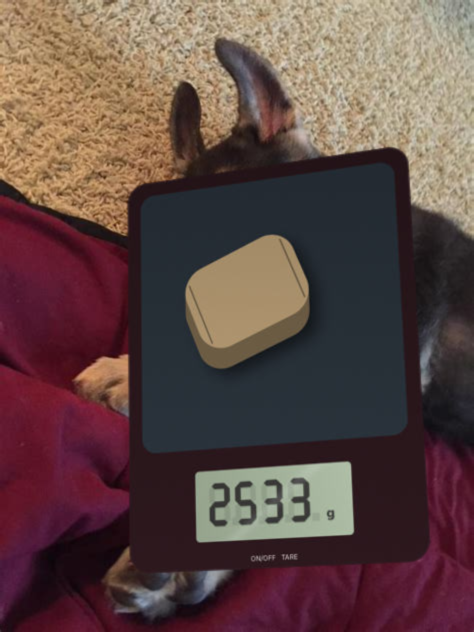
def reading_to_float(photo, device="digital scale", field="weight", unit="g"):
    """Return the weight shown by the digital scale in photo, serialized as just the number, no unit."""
2533
